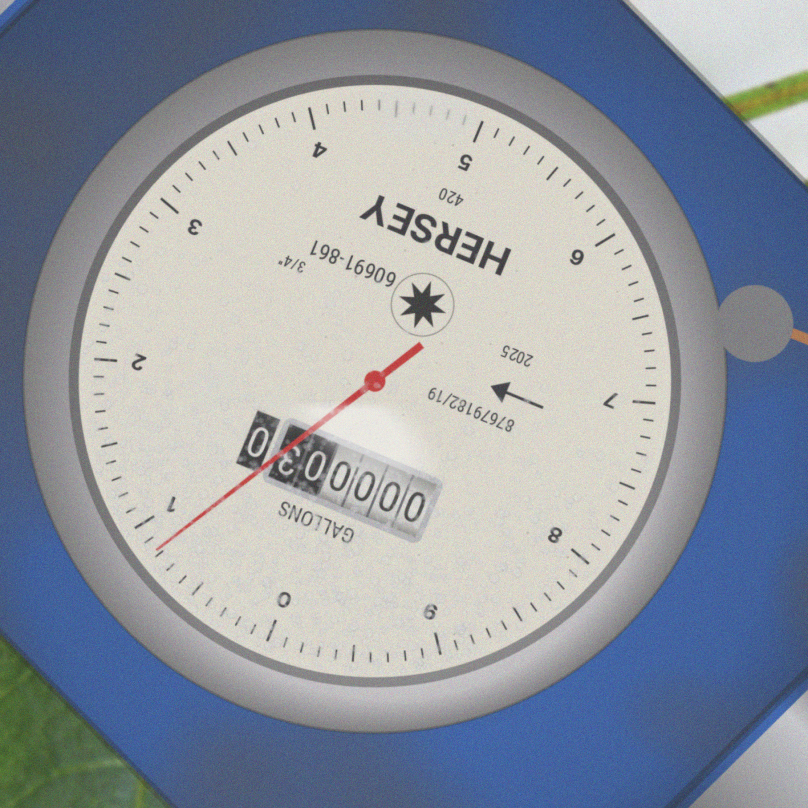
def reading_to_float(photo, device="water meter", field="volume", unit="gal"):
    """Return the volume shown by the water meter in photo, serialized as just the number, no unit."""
30.8
